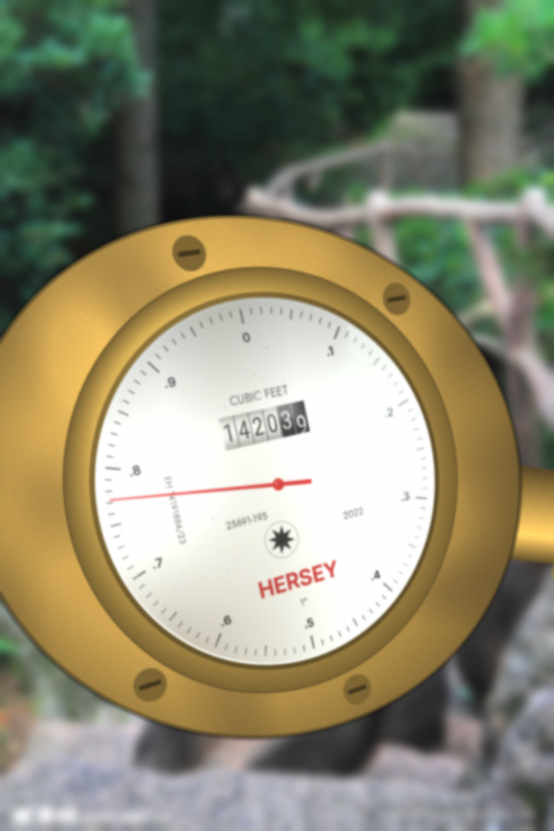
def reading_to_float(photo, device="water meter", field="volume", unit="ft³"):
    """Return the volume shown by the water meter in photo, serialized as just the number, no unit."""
142038.77
